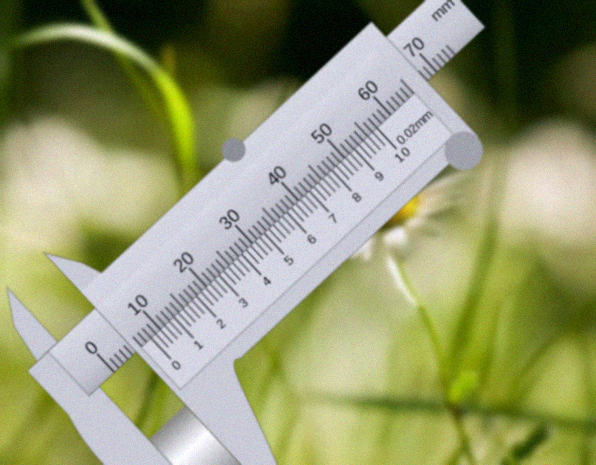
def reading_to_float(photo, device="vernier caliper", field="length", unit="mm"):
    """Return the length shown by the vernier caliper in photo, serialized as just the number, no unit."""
8.0
